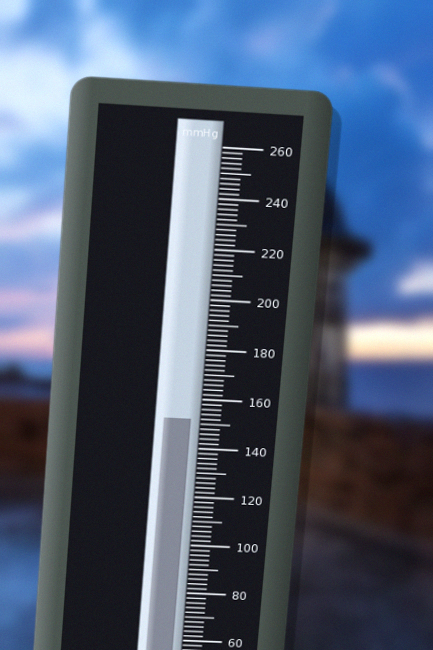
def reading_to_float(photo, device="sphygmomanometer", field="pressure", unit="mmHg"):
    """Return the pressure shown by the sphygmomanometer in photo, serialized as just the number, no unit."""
152
